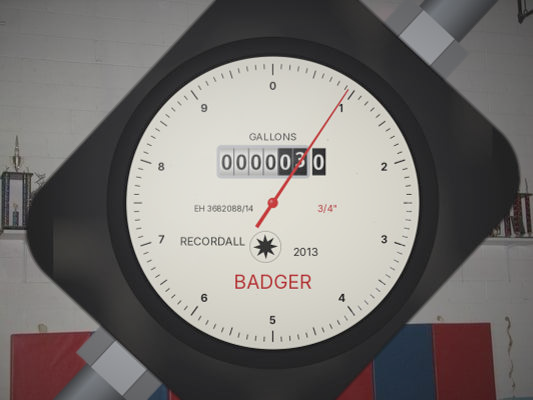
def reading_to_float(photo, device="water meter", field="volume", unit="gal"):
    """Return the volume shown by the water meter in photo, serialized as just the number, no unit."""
30.9
